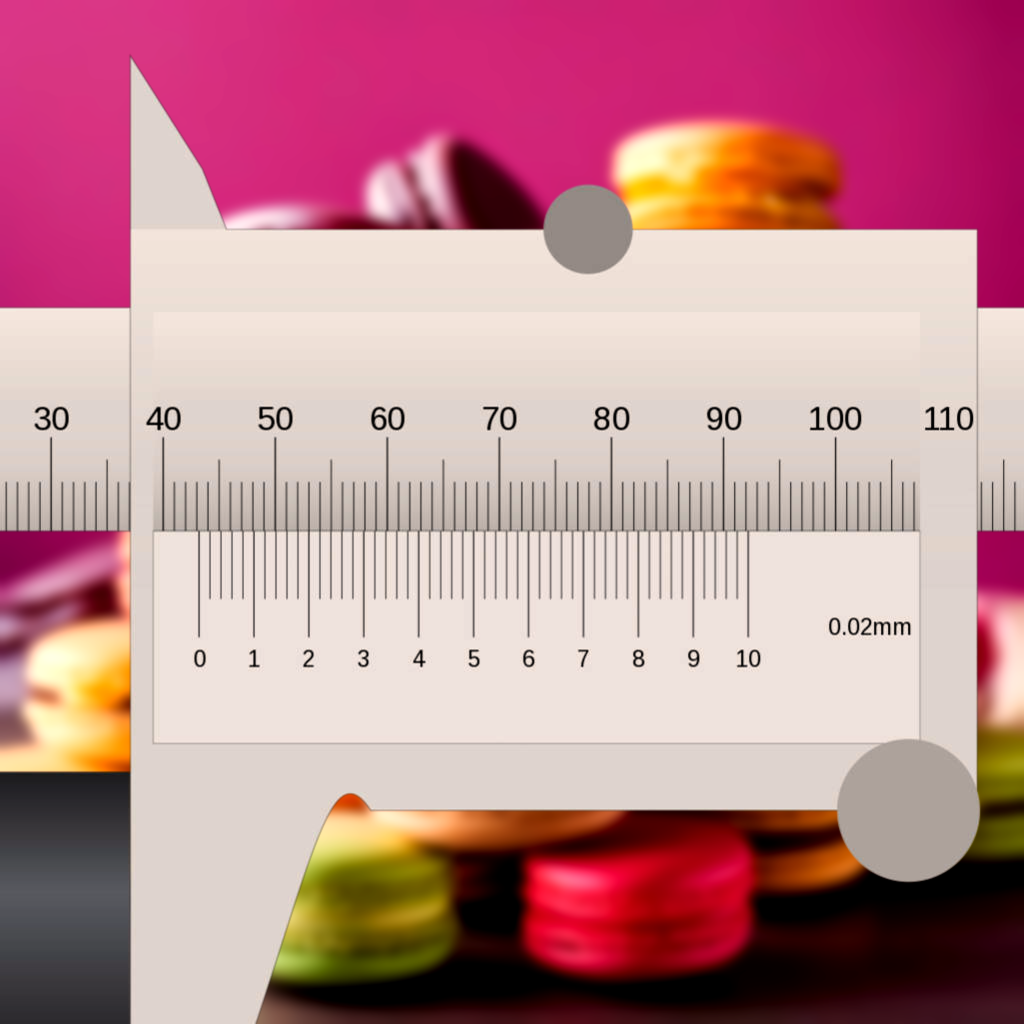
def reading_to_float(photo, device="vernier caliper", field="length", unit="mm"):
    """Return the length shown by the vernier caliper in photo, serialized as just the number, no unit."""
43.2
